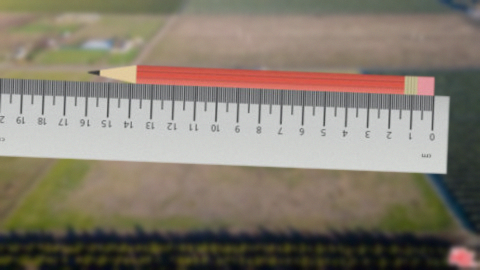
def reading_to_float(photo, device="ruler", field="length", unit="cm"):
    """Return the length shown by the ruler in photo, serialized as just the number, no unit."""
16
